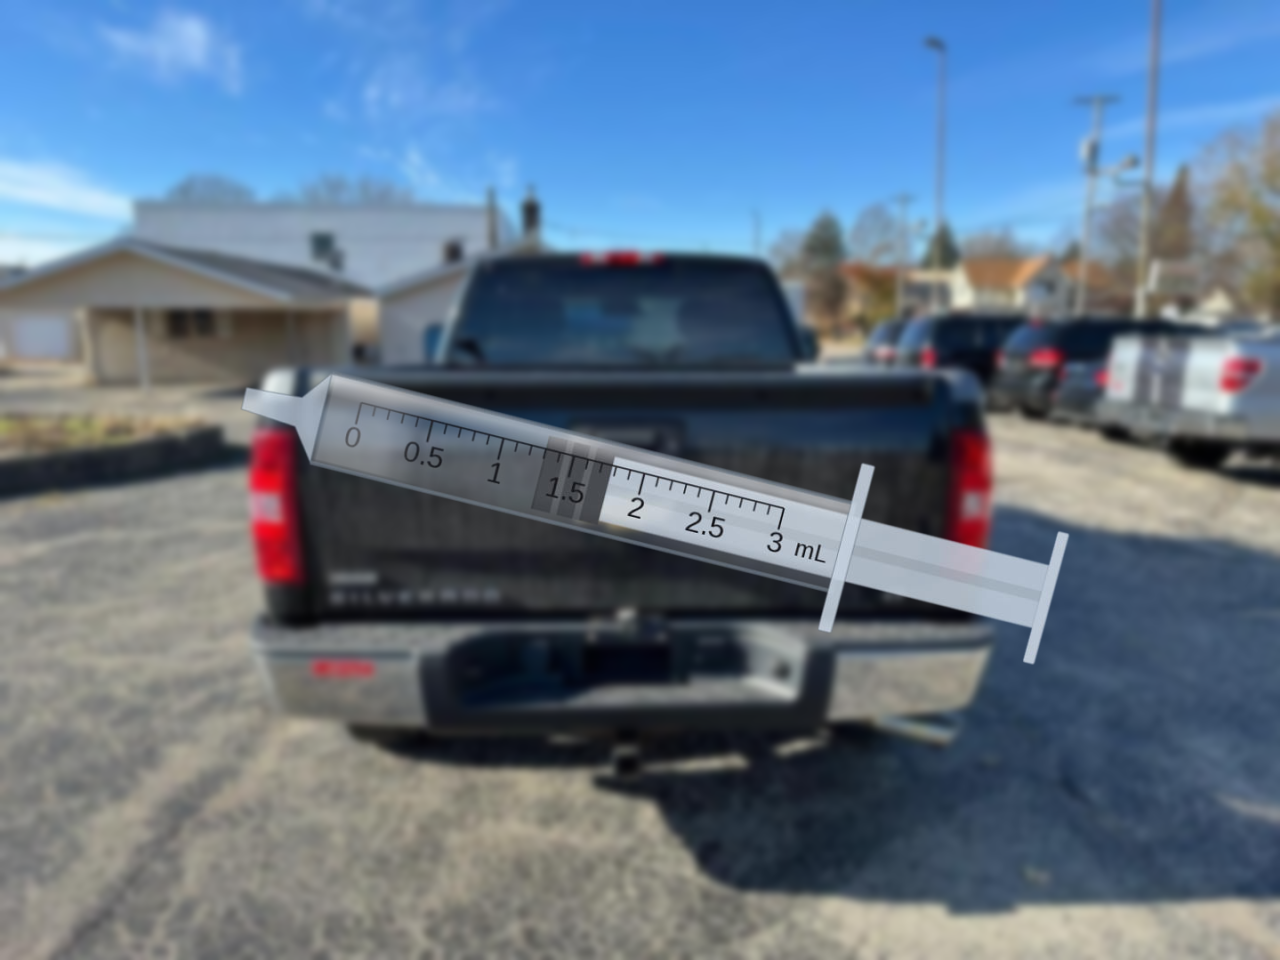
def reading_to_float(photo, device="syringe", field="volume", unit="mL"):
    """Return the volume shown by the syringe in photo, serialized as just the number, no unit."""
1.3
